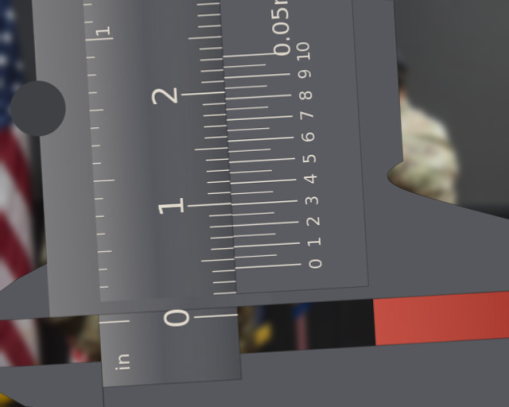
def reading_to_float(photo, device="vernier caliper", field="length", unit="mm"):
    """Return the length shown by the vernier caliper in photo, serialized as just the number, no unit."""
4.2
